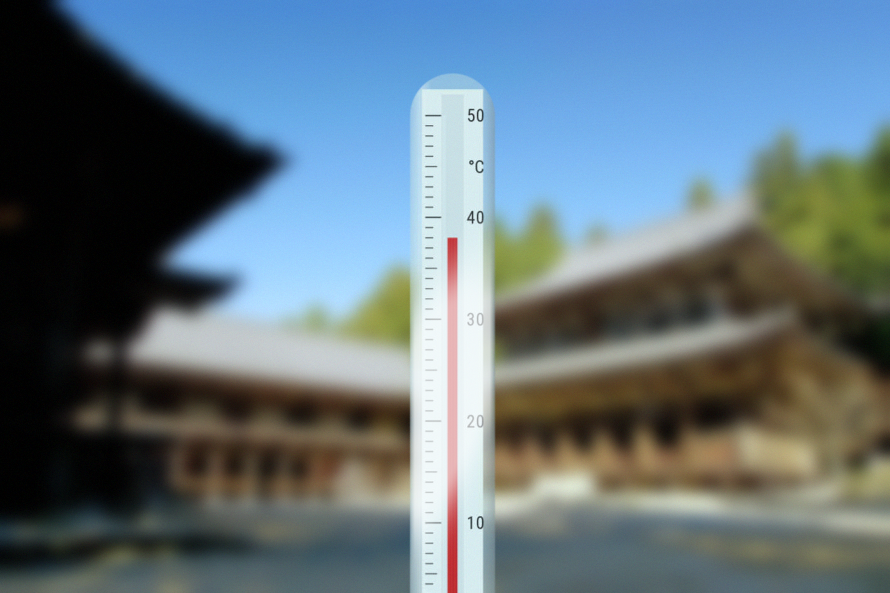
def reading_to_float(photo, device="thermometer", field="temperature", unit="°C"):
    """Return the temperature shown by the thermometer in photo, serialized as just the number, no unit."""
38
